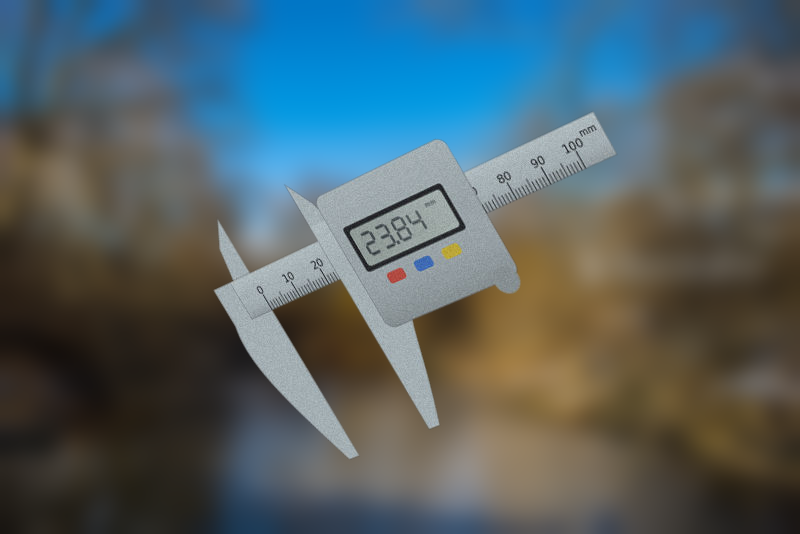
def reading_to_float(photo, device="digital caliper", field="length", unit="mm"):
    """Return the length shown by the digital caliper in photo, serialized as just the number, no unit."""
23.84
